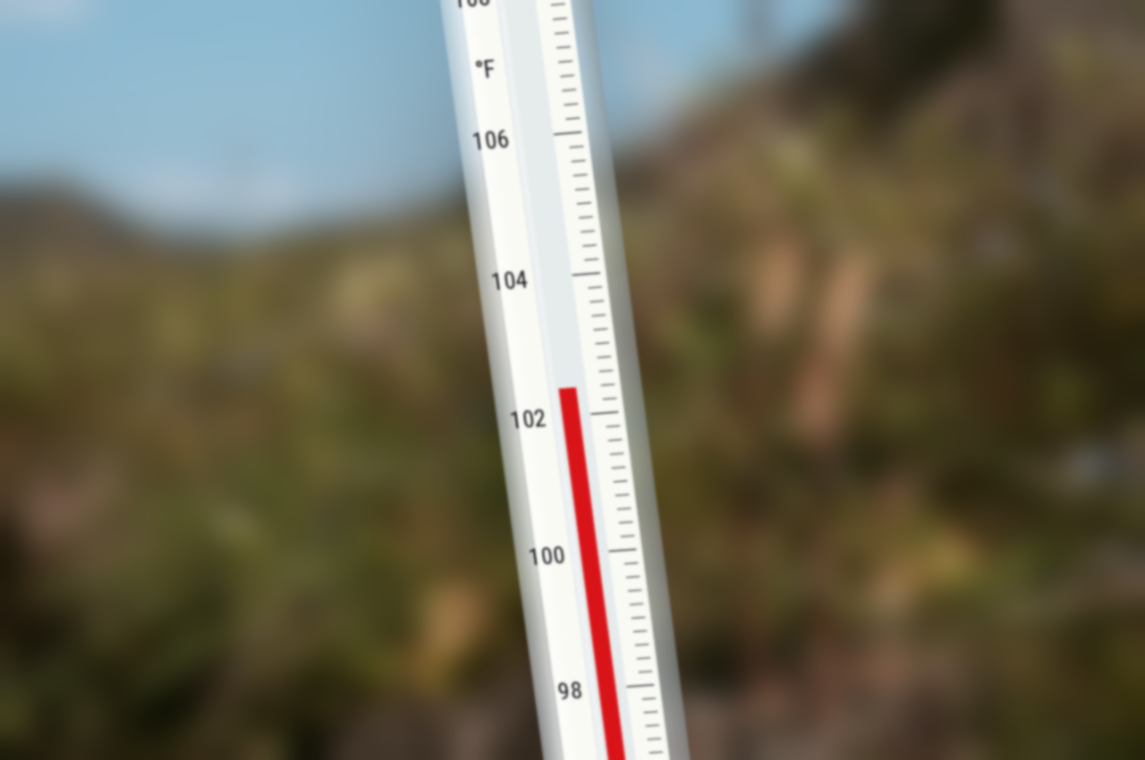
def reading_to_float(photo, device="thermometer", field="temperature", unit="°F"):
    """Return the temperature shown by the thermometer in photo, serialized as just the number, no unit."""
102.4
